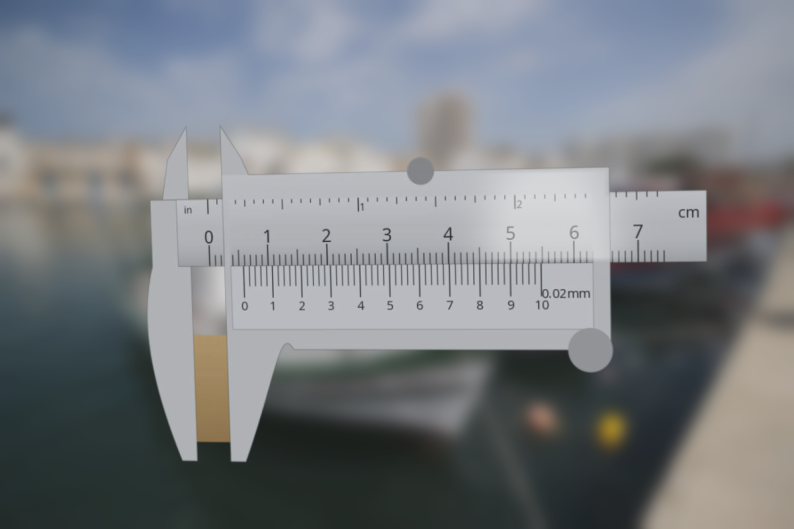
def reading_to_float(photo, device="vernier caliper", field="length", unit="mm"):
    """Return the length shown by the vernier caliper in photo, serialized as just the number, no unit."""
5.8
